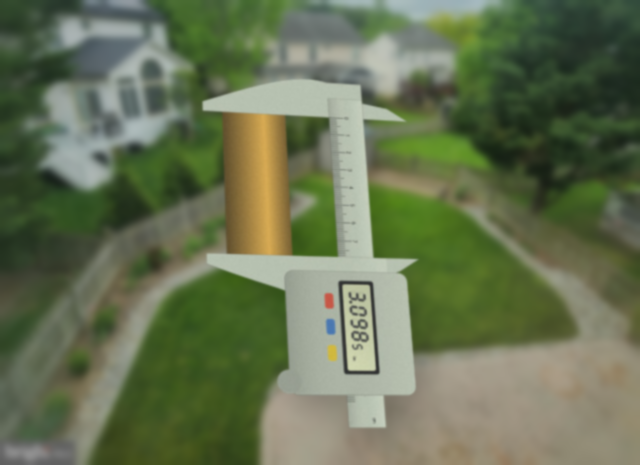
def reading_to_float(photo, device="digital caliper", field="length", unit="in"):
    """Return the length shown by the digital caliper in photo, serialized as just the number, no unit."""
3.0985
